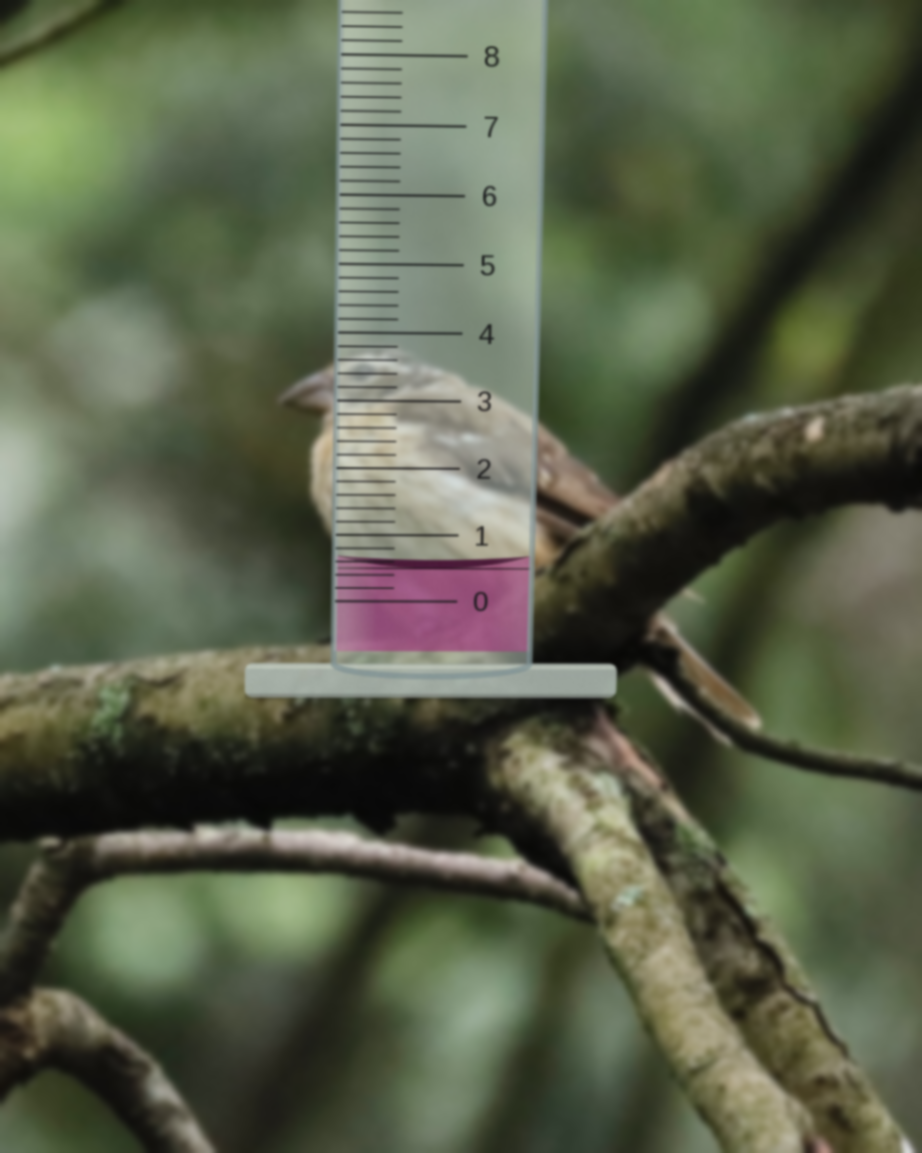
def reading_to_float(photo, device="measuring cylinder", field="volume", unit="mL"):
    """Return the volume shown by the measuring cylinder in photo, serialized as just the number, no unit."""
0.5
